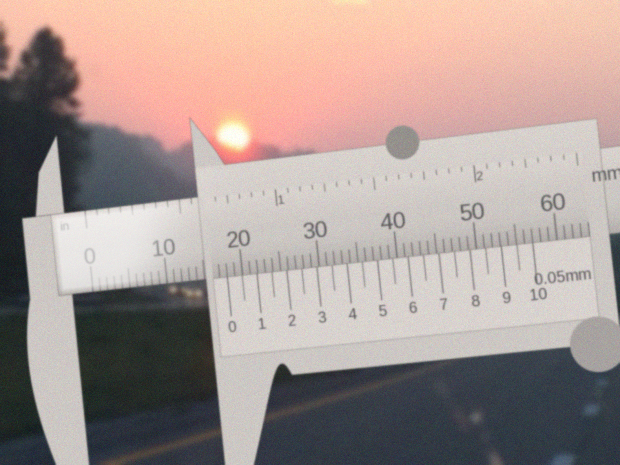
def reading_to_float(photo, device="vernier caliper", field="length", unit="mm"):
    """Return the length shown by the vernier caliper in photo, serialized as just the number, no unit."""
18.0
